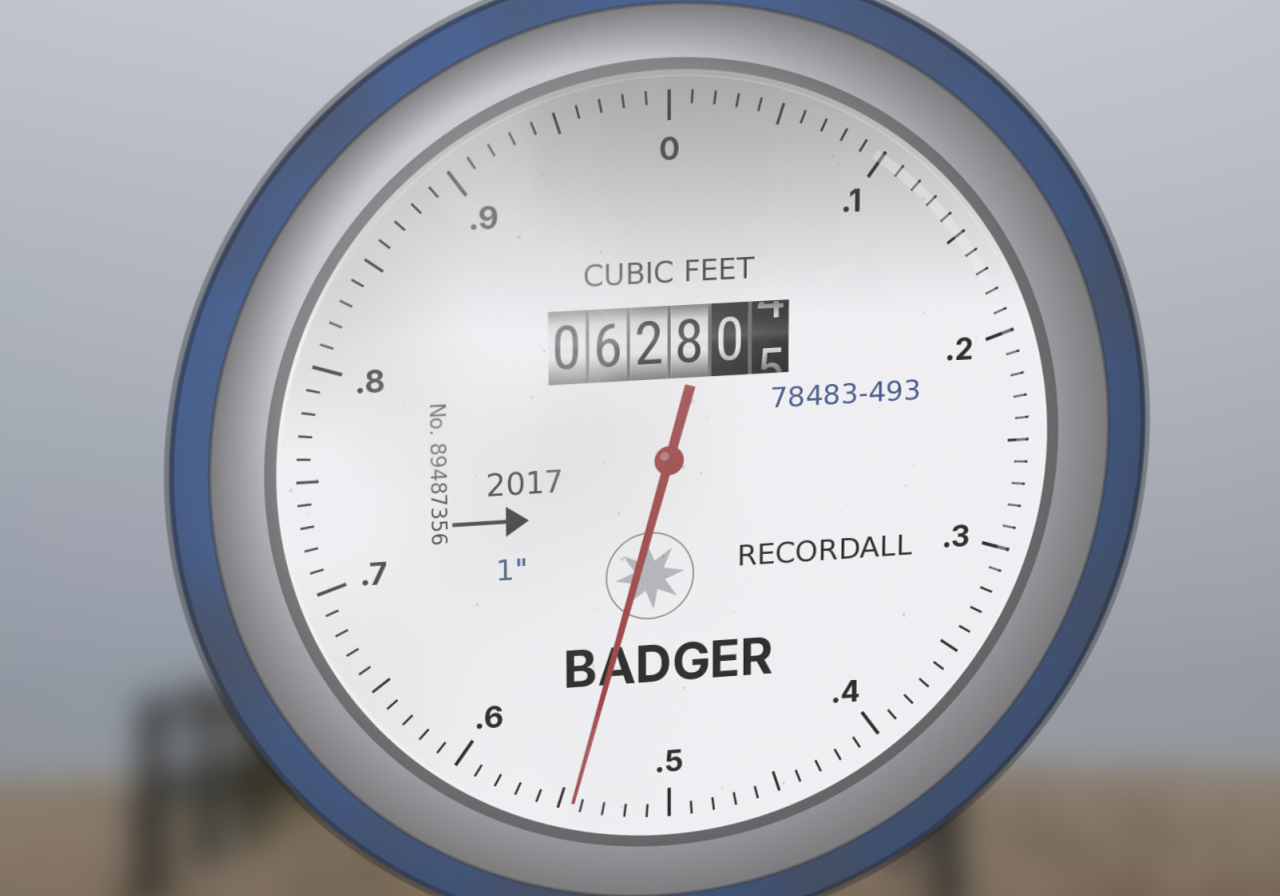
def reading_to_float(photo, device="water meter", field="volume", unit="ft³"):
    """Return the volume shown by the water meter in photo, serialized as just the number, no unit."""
62804.54
